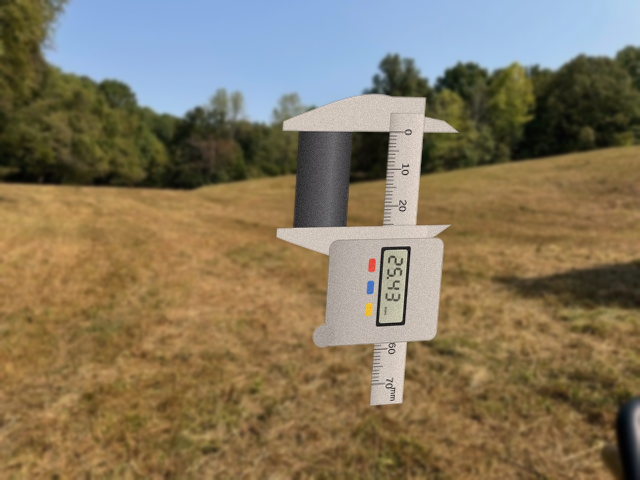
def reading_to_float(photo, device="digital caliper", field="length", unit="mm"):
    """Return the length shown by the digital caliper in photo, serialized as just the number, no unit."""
25.43
